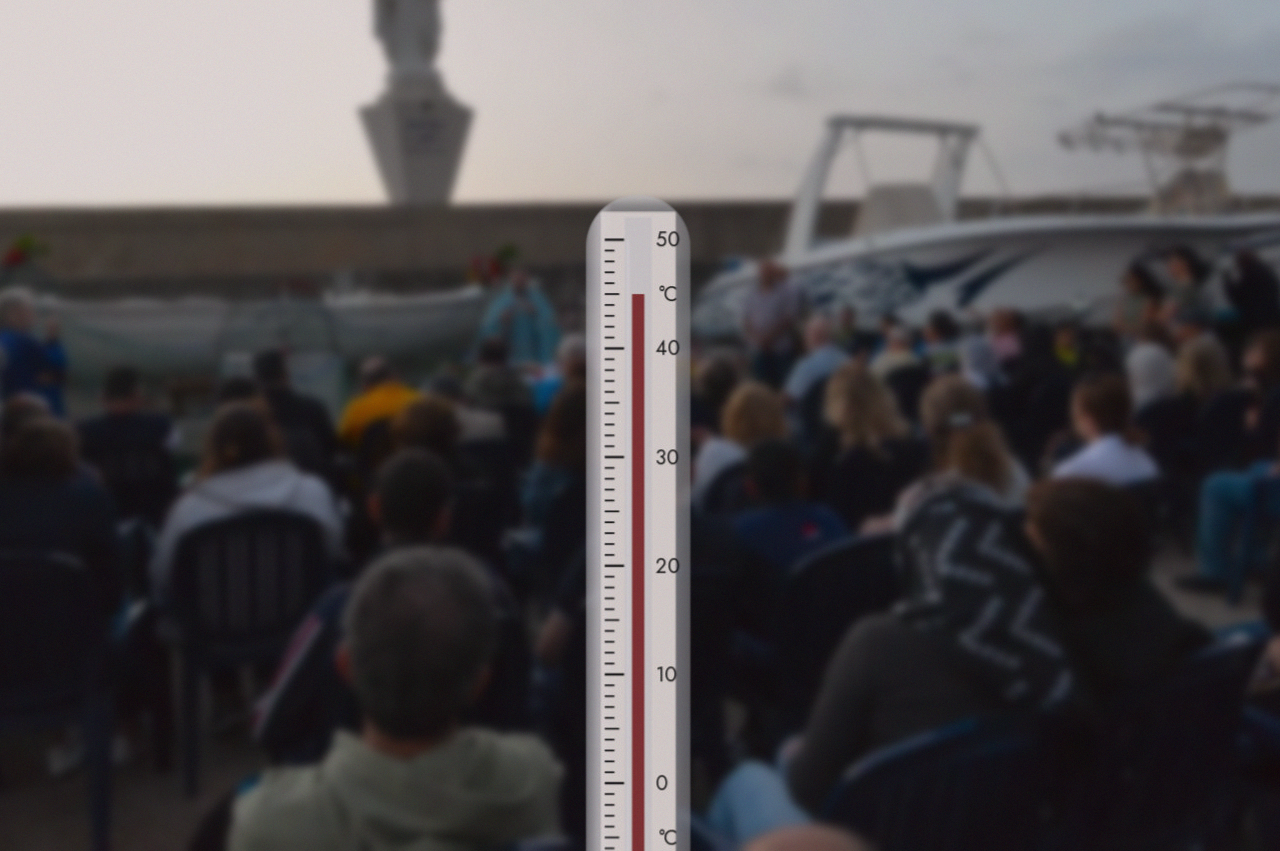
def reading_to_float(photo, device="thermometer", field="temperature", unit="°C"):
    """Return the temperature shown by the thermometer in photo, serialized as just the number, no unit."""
45
